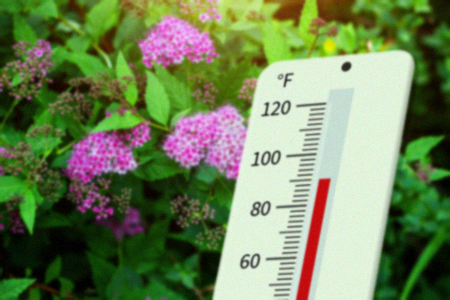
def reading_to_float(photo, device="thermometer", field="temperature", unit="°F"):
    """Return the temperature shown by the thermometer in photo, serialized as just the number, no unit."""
90
